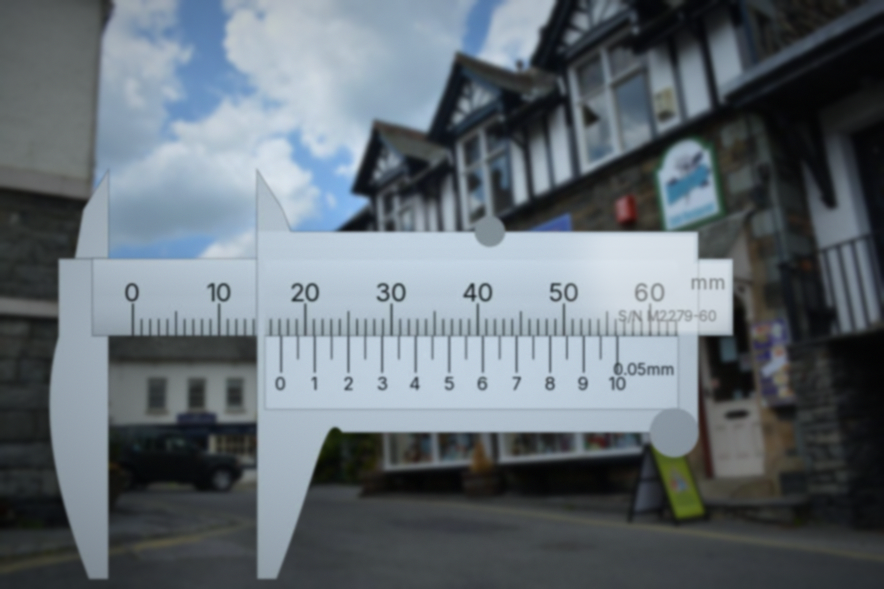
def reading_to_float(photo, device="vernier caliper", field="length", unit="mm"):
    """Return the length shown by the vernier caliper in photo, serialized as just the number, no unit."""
17.2
